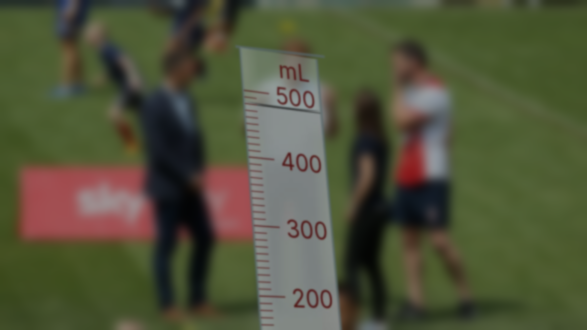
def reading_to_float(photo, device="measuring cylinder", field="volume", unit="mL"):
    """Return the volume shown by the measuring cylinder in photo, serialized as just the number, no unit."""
480
